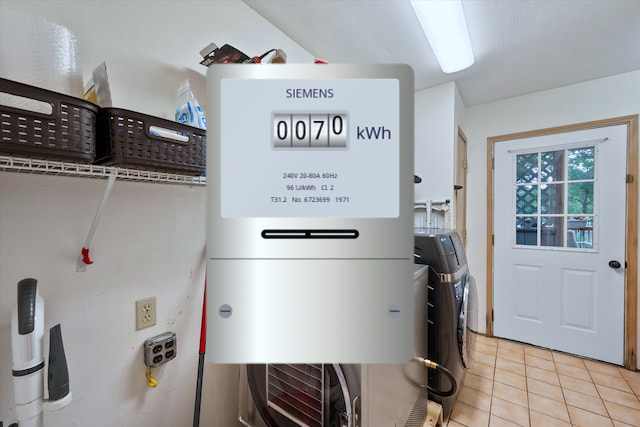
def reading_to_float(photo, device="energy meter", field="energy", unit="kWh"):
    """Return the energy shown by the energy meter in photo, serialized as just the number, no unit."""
70
